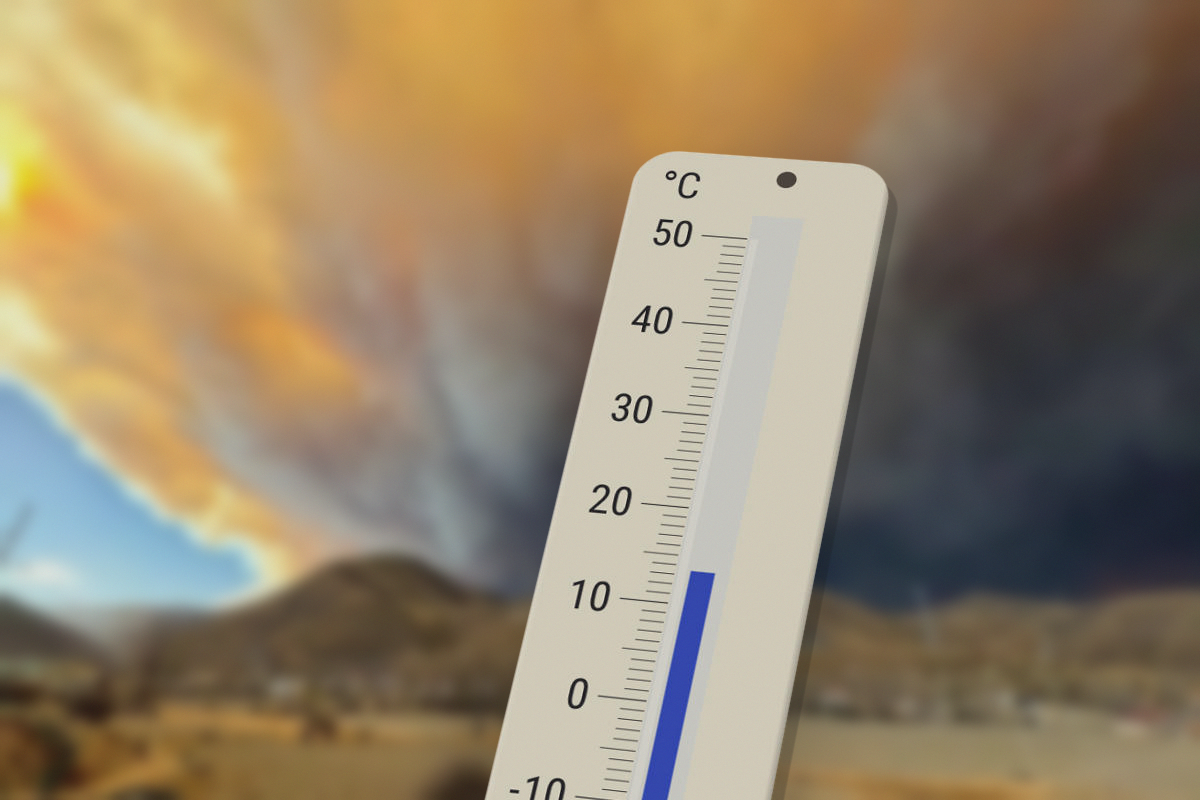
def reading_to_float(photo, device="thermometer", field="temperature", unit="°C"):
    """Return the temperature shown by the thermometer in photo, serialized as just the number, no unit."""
13.5
